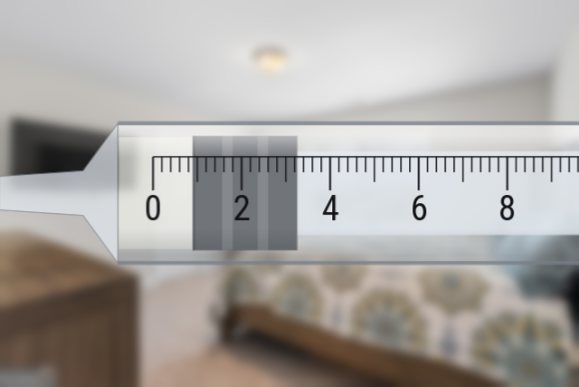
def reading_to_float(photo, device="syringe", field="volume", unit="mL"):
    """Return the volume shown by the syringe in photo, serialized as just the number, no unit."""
0.9
